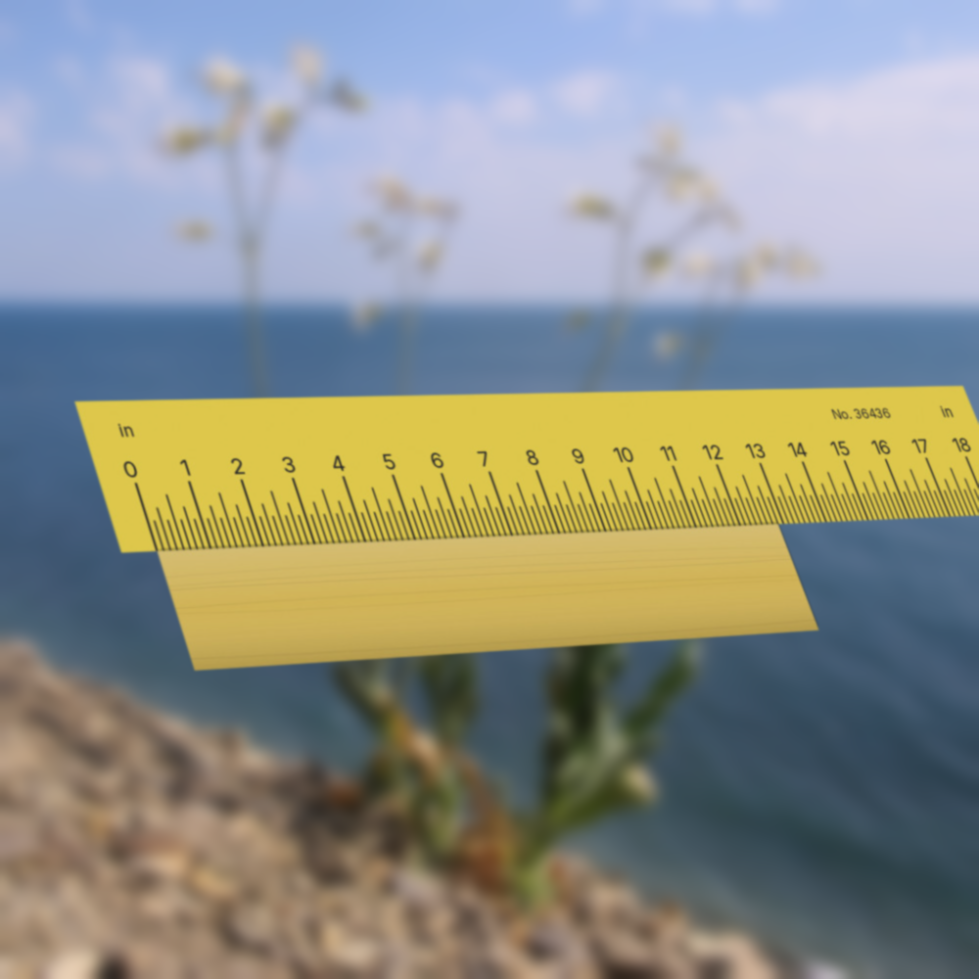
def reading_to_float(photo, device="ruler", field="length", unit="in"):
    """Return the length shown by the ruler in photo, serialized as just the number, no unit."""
12.875
